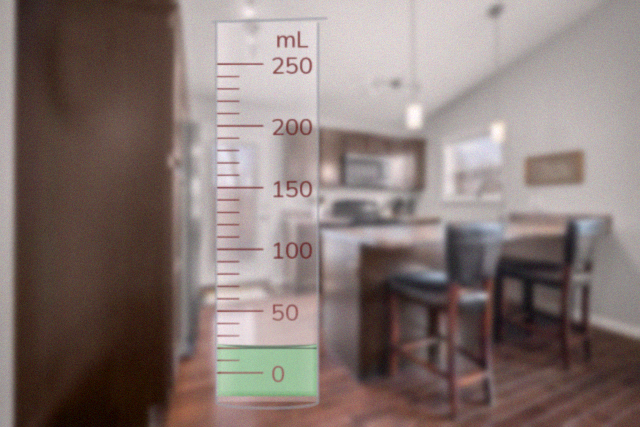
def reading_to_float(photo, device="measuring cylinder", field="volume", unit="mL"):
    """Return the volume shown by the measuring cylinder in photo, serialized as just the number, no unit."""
20
